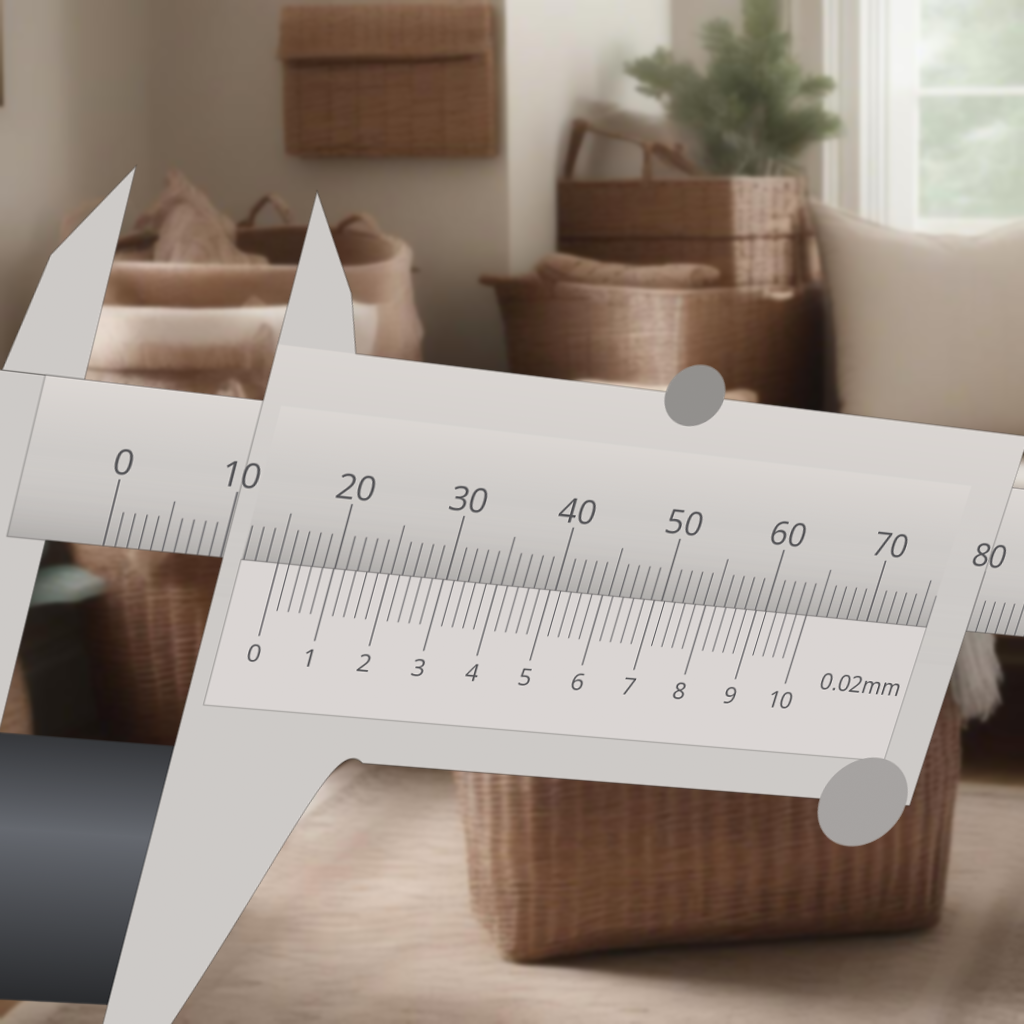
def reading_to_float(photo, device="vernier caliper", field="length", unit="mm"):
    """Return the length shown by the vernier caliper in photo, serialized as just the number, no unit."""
15.0
